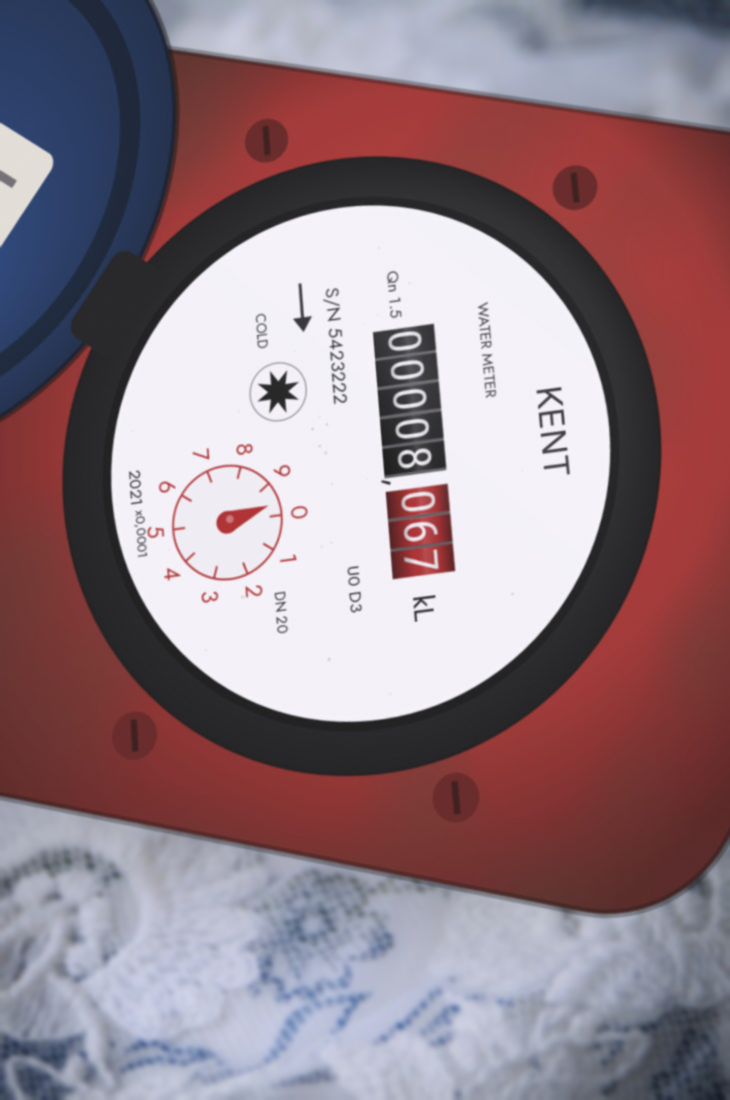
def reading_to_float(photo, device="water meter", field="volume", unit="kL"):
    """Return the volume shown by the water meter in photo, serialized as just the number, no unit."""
8.0669
